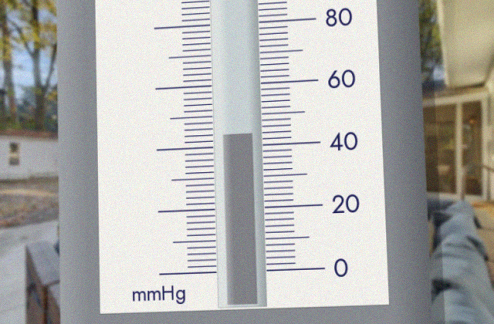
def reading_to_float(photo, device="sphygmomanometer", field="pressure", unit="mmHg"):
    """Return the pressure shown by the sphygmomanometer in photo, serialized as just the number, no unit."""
44
